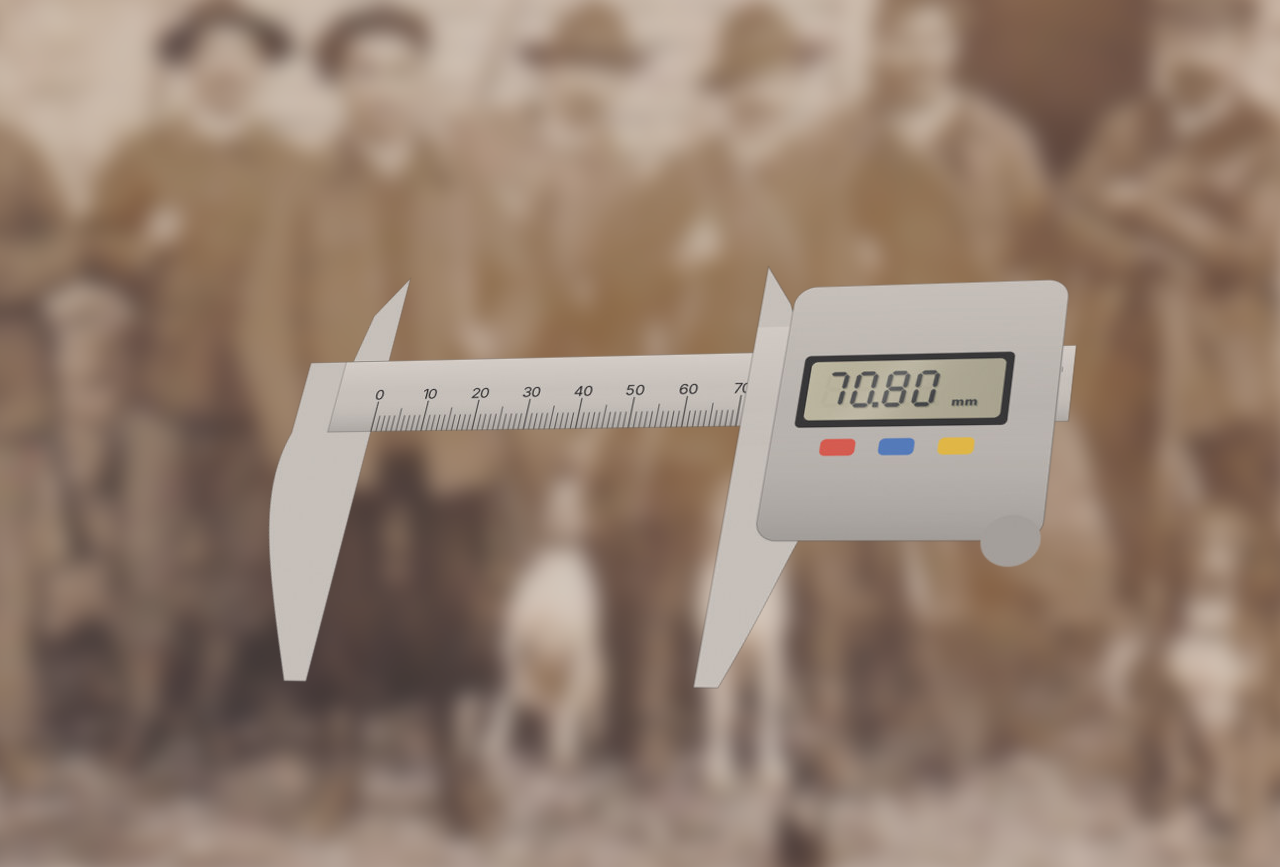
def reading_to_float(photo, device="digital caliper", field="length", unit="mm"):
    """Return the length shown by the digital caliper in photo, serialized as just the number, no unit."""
70.80
